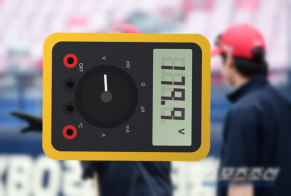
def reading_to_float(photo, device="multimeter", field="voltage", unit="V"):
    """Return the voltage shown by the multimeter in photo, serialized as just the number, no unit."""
179.9
